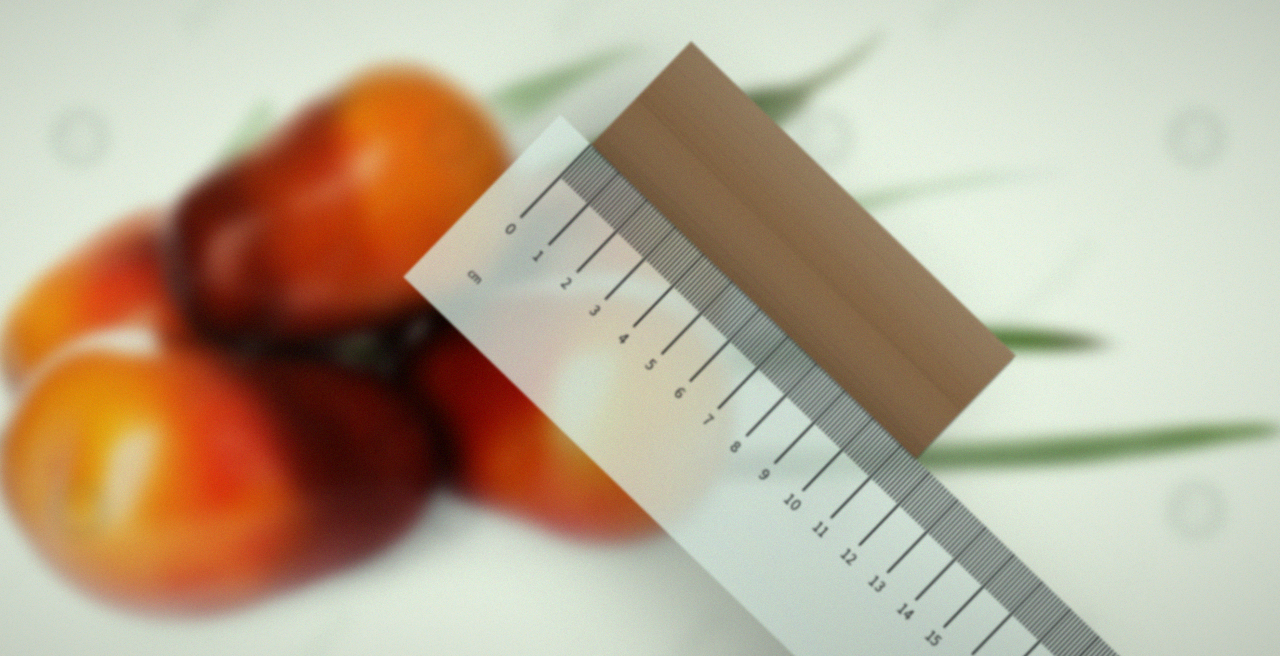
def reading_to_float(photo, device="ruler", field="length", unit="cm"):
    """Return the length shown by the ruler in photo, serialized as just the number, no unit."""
11.5
